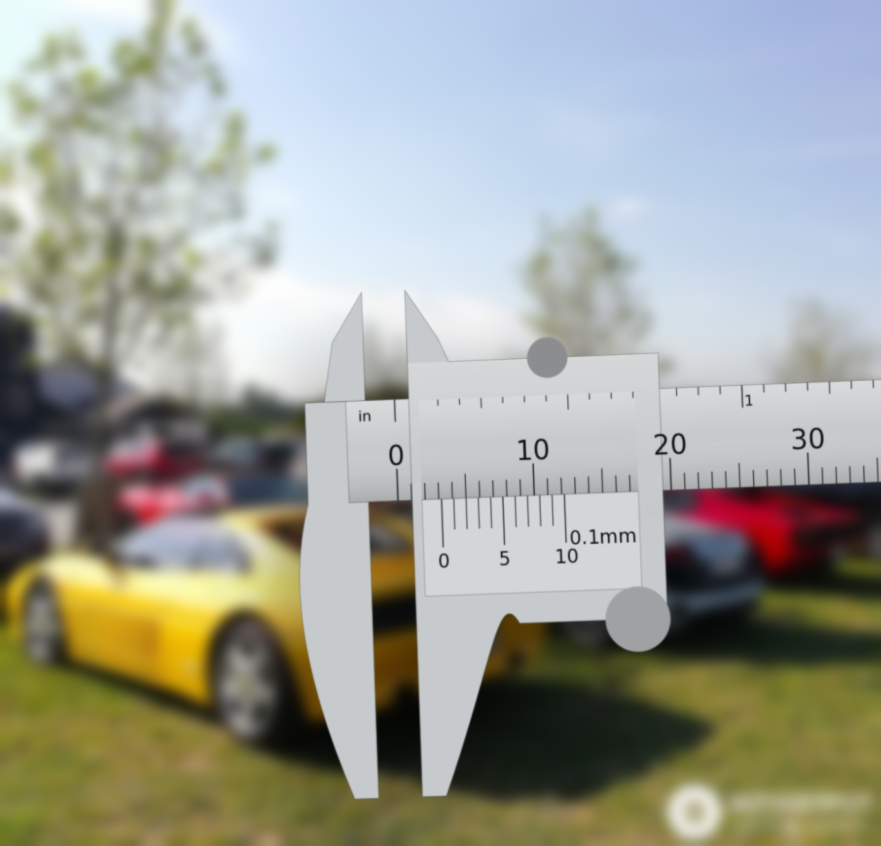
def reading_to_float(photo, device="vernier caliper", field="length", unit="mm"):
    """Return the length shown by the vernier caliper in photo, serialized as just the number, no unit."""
3.2
